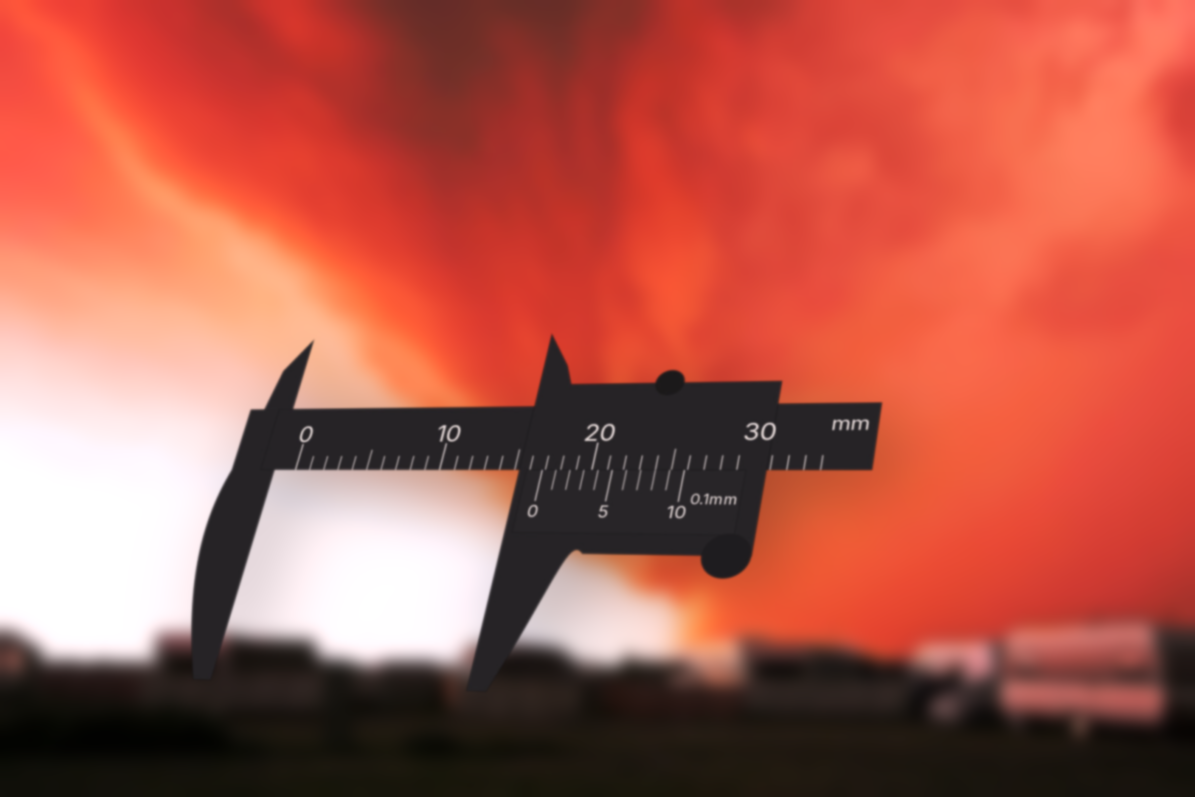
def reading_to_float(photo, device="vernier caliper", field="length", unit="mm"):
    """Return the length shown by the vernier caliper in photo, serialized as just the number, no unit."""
16.8
